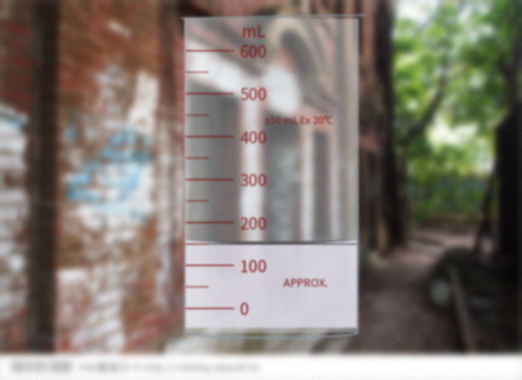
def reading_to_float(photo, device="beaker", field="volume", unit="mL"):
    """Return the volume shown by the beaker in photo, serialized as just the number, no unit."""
150
